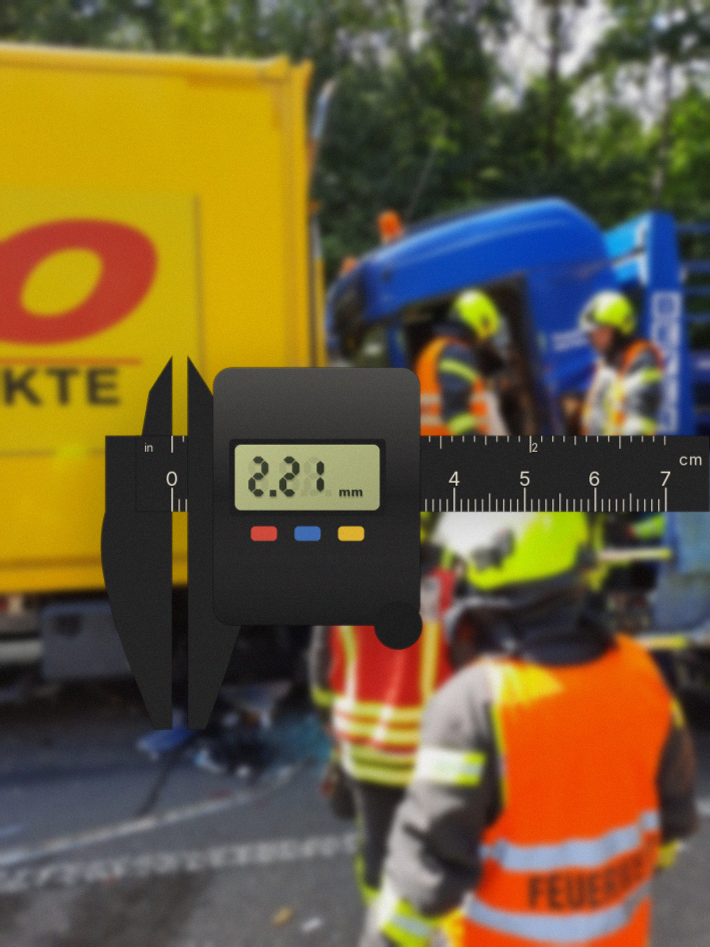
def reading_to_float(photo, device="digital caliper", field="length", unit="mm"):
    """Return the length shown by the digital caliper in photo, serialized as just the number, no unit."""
2.21
